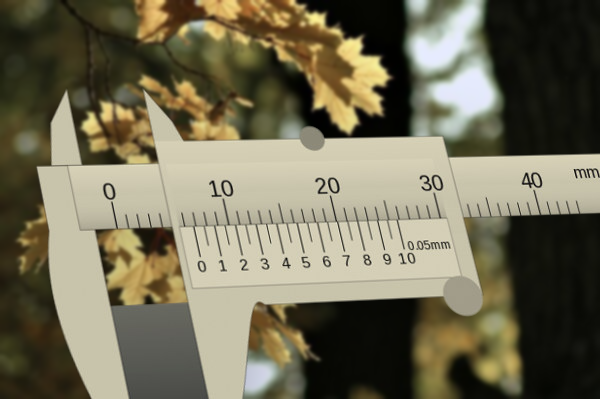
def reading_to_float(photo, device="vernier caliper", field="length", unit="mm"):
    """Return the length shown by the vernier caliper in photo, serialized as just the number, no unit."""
6.8
